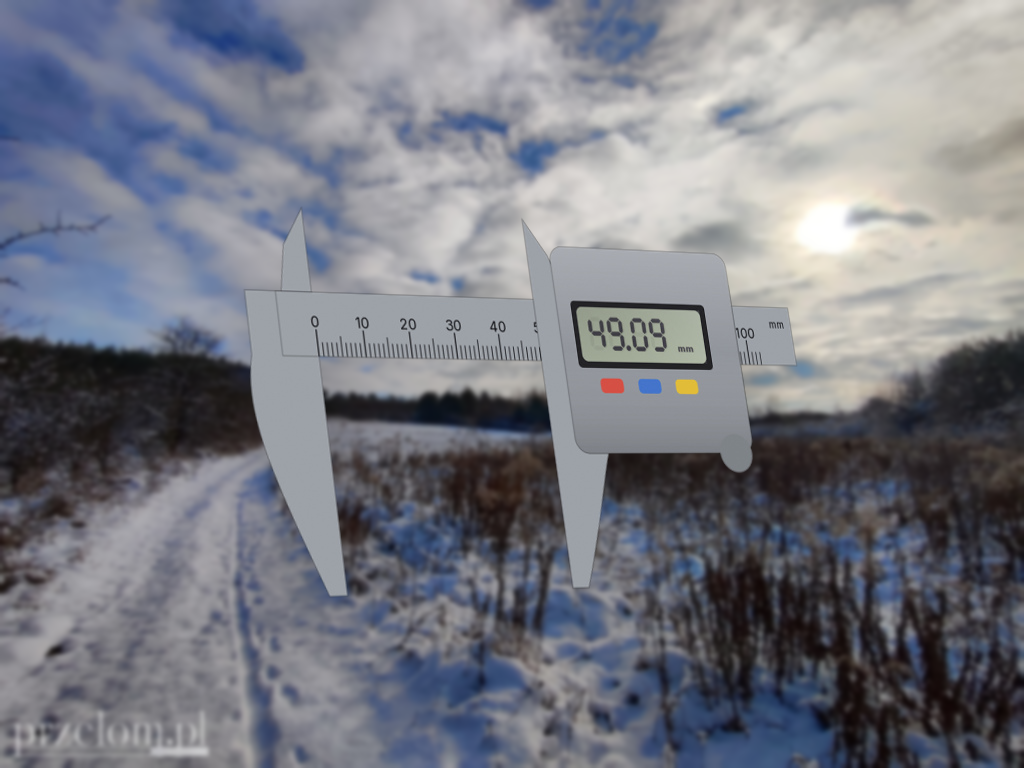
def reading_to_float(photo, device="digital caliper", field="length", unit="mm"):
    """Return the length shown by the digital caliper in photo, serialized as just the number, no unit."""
49.09
